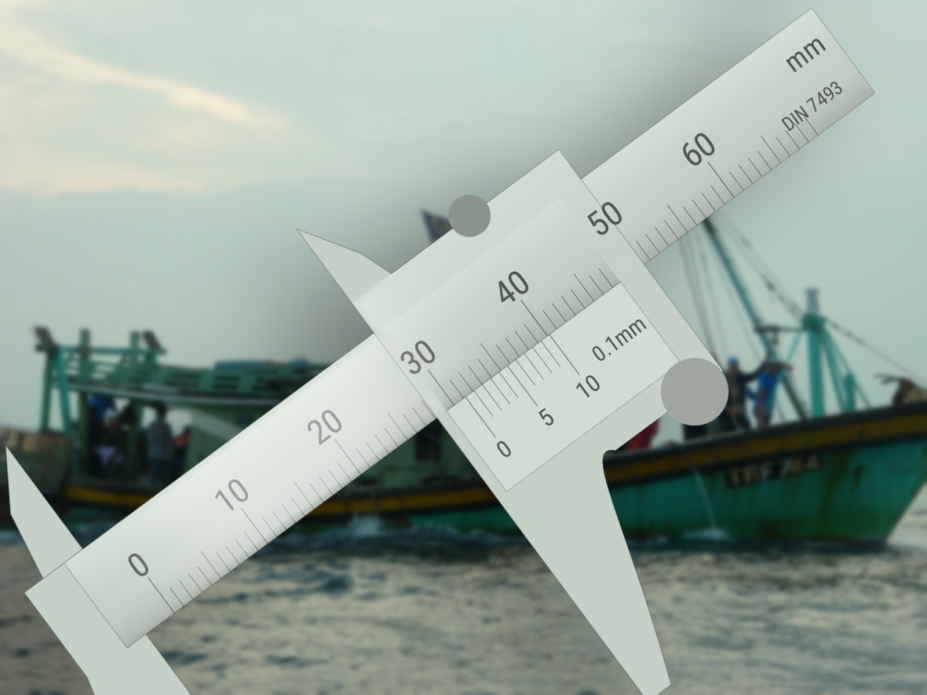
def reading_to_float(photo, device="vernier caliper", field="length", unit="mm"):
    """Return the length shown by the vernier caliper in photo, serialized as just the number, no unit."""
31.2
